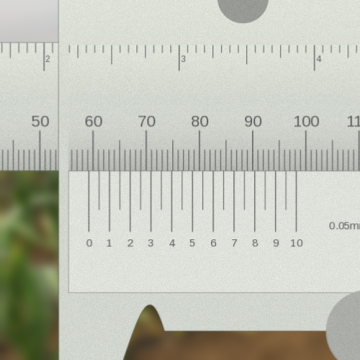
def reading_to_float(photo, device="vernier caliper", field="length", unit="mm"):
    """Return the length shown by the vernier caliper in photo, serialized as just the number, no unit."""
59.2
